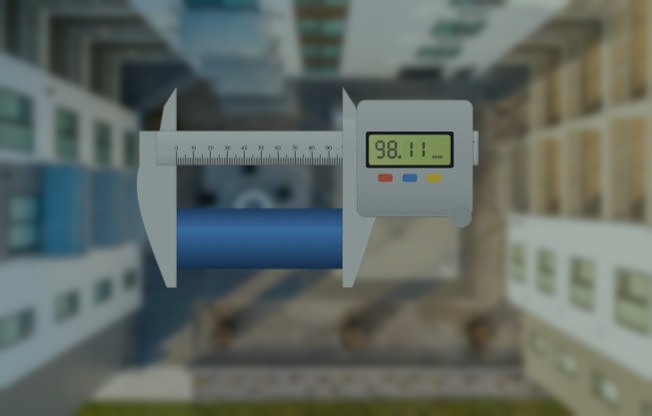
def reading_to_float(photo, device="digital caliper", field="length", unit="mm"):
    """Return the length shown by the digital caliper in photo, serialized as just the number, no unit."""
98.11
